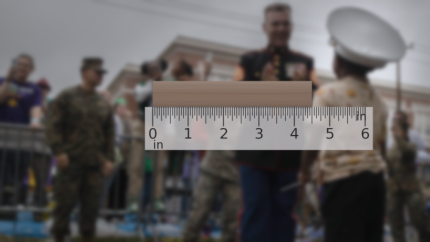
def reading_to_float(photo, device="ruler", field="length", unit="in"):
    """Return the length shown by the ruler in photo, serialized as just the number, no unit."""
4.5
